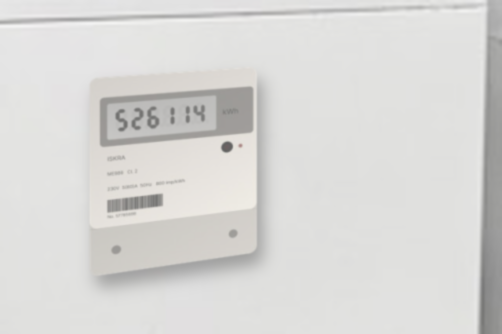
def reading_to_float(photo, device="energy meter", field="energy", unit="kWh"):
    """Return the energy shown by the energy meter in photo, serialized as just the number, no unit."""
526114
